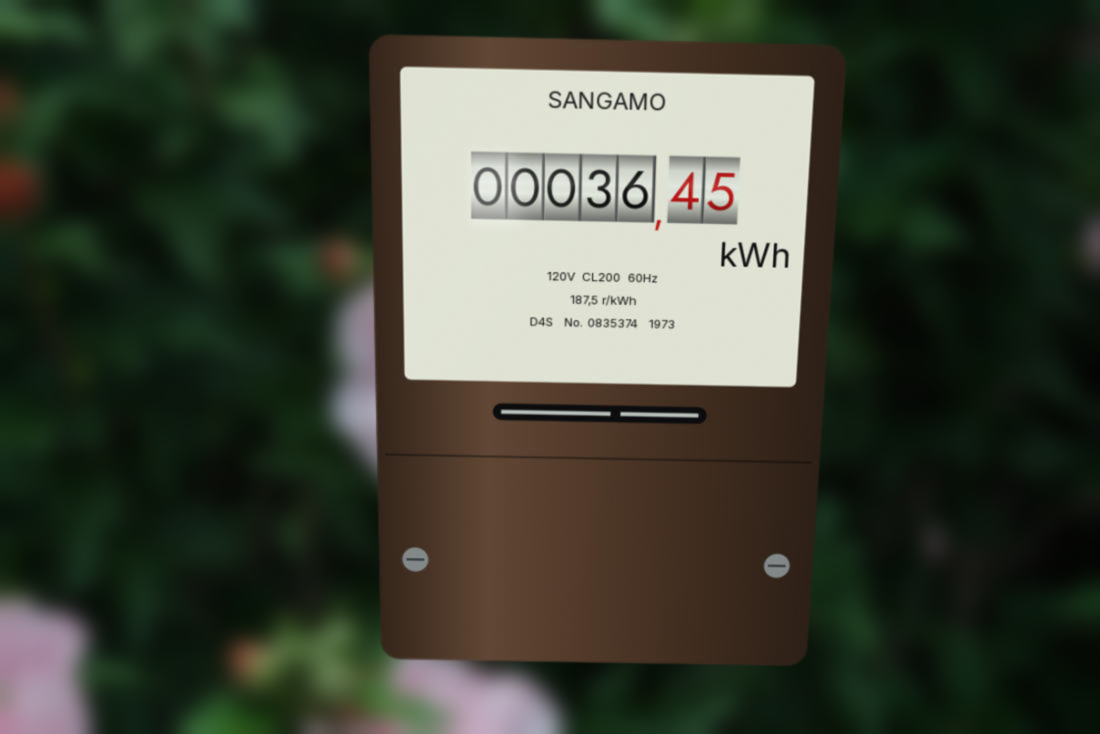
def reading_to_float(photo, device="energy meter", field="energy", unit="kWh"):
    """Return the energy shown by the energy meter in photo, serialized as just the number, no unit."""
36.45
